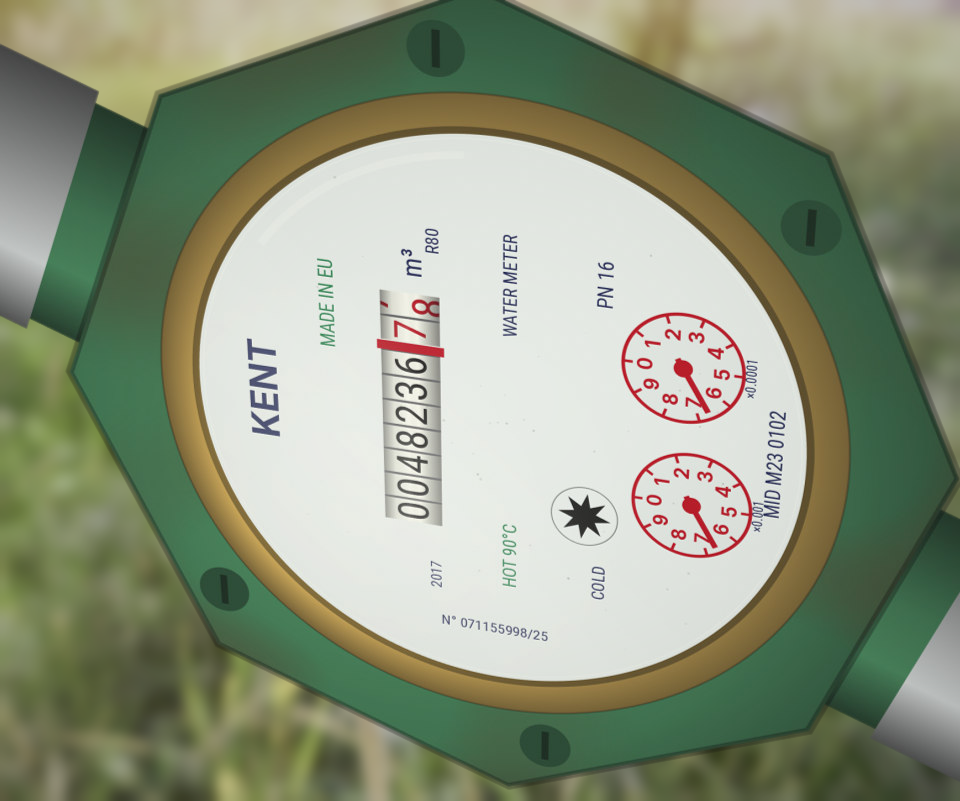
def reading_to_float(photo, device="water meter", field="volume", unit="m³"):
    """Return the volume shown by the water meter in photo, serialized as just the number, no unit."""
48236.7766
